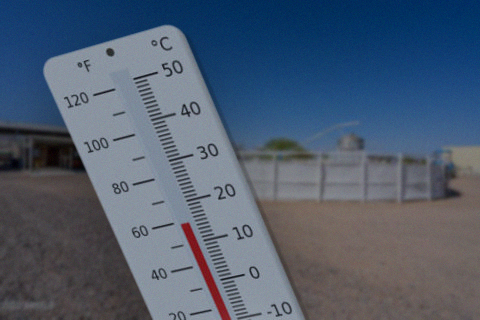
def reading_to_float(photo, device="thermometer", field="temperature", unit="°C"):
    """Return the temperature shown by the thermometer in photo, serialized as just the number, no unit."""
15
